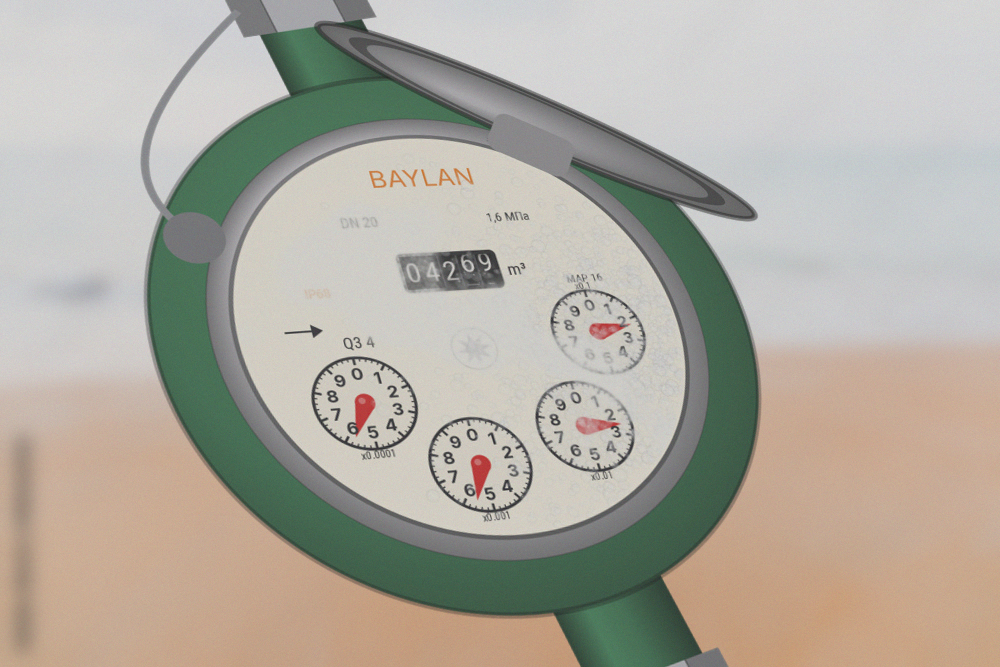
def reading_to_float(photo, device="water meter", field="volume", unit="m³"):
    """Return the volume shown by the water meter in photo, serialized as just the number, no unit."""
4269.2255
